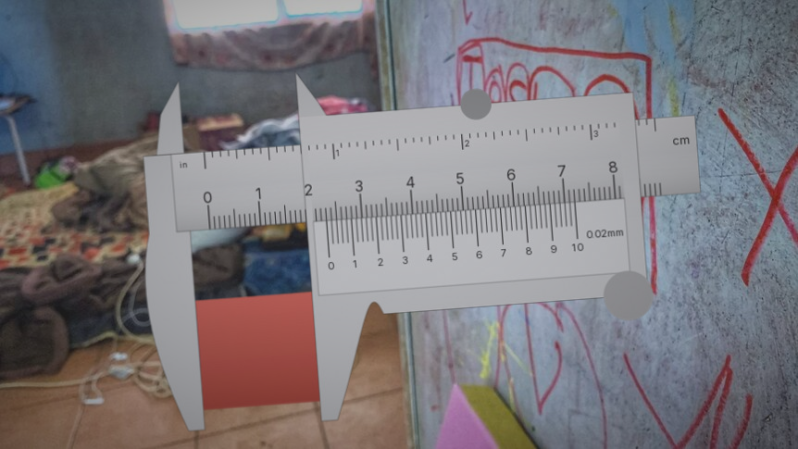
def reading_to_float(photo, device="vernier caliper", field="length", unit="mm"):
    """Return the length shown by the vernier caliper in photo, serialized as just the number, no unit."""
23.0
